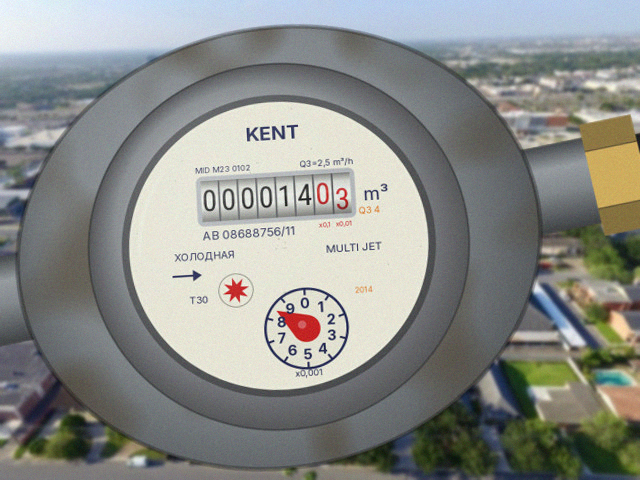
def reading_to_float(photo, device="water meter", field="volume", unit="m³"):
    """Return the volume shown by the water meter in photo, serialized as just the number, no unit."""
14.028
